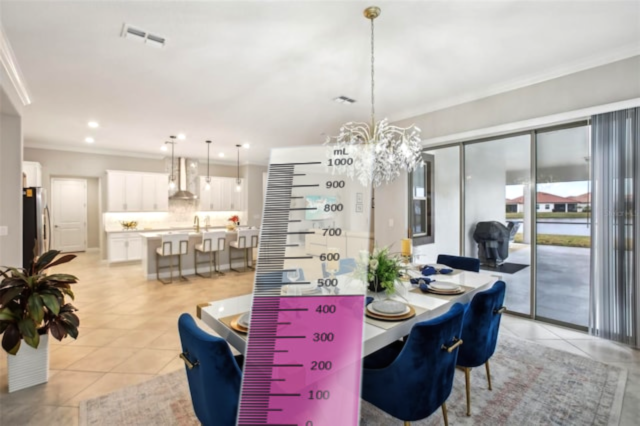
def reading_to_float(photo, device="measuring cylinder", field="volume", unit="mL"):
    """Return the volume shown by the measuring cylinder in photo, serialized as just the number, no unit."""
450
